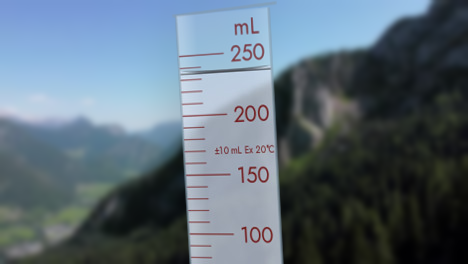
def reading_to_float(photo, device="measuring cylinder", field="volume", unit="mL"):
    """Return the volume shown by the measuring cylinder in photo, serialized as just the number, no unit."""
235
